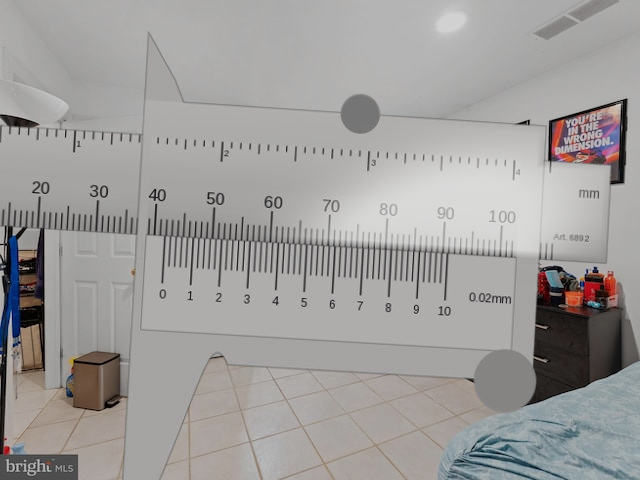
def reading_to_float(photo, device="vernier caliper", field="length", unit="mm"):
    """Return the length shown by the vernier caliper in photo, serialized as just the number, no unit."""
41.8
